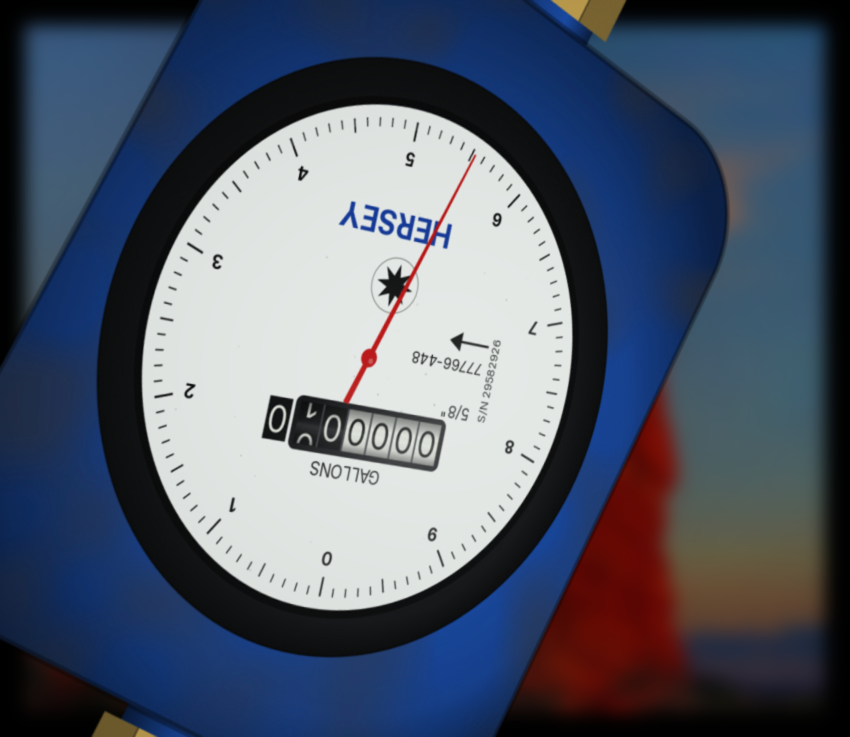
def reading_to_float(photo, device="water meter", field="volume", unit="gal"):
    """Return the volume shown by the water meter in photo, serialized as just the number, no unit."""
5.5
